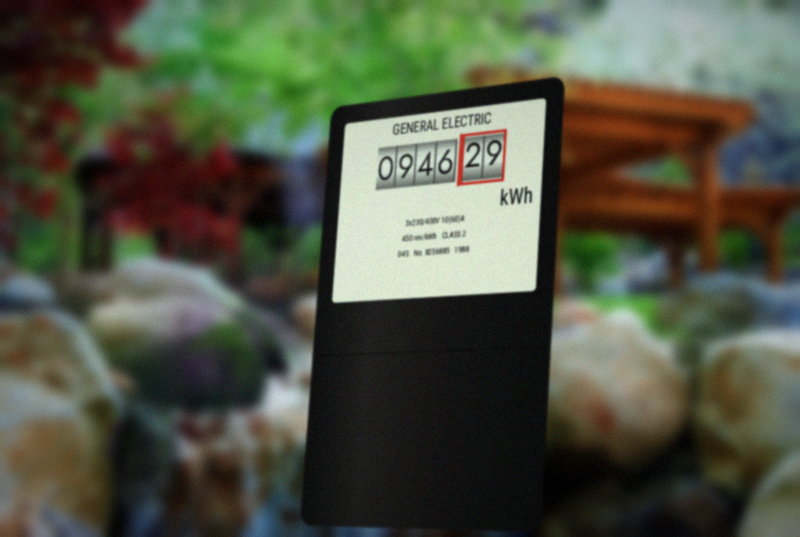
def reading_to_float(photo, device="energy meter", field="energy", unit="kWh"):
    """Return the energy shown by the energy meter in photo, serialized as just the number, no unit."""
946.29
